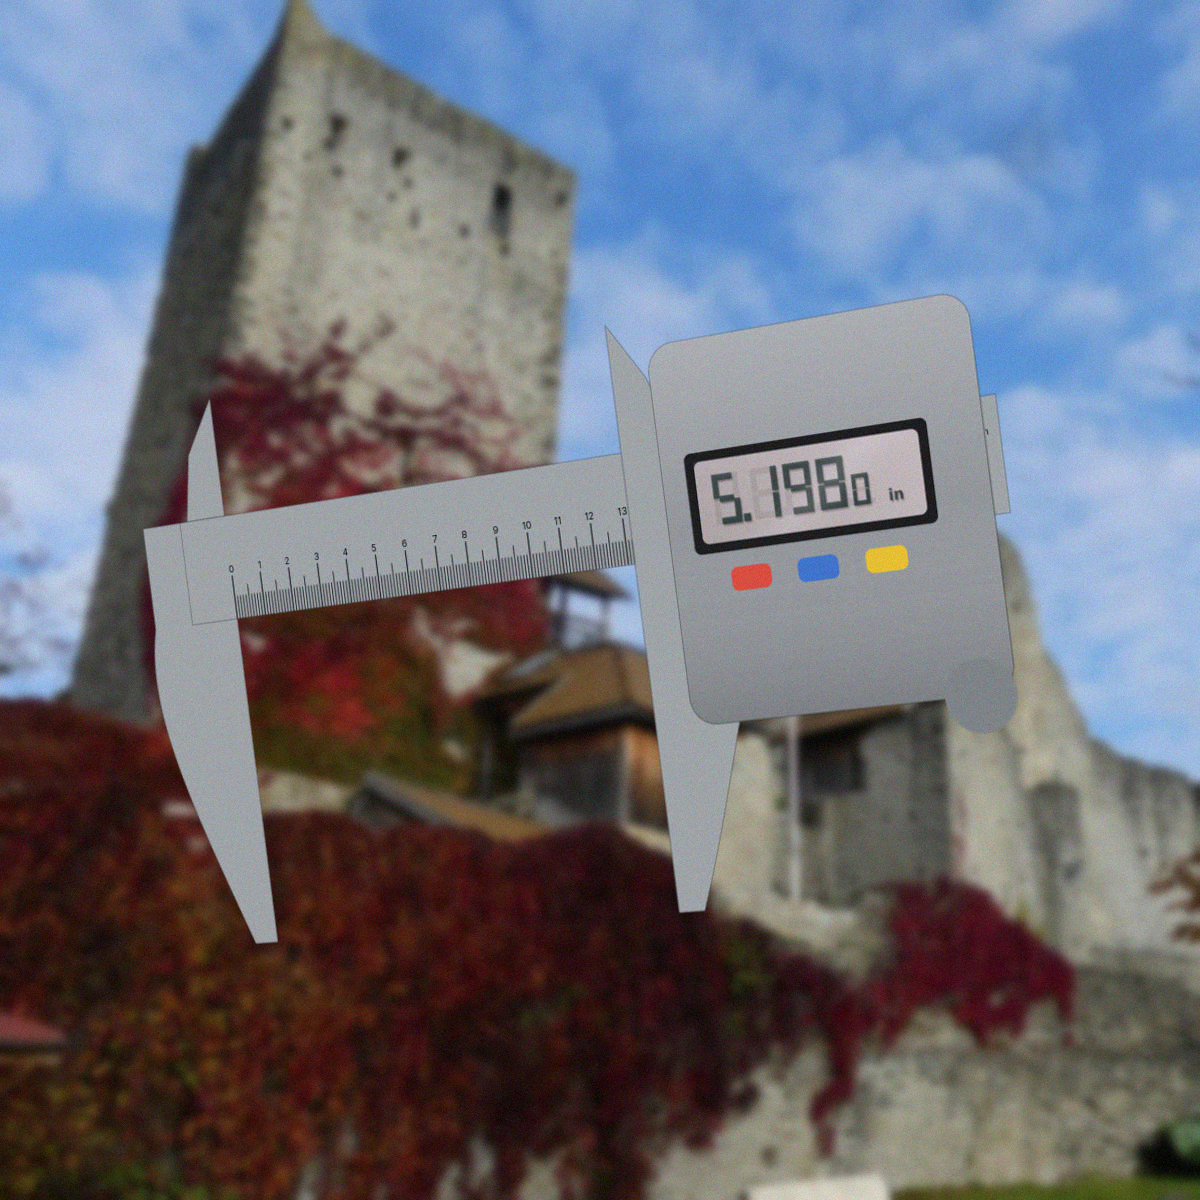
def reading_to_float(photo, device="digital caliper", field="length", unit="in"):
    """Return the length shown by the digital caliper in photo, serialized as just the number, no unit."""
5.1980
